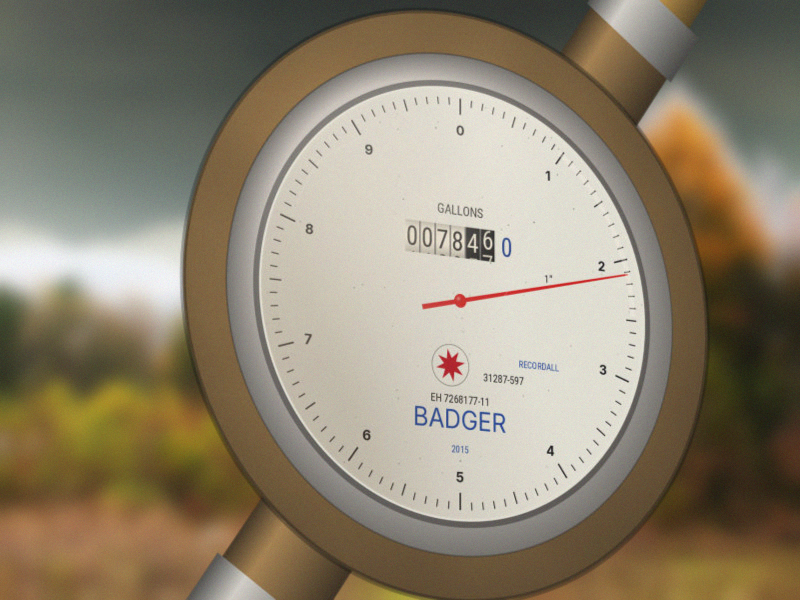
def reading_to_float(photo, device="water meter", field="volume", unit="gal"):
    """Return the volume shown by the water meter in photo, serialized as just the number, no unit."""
78462.1
